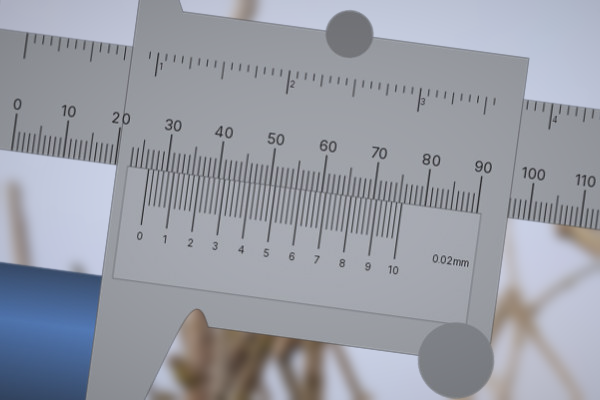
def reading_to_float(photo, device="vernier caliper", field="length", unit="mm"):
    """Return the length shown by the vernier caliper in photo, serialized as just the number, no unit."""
26.5
